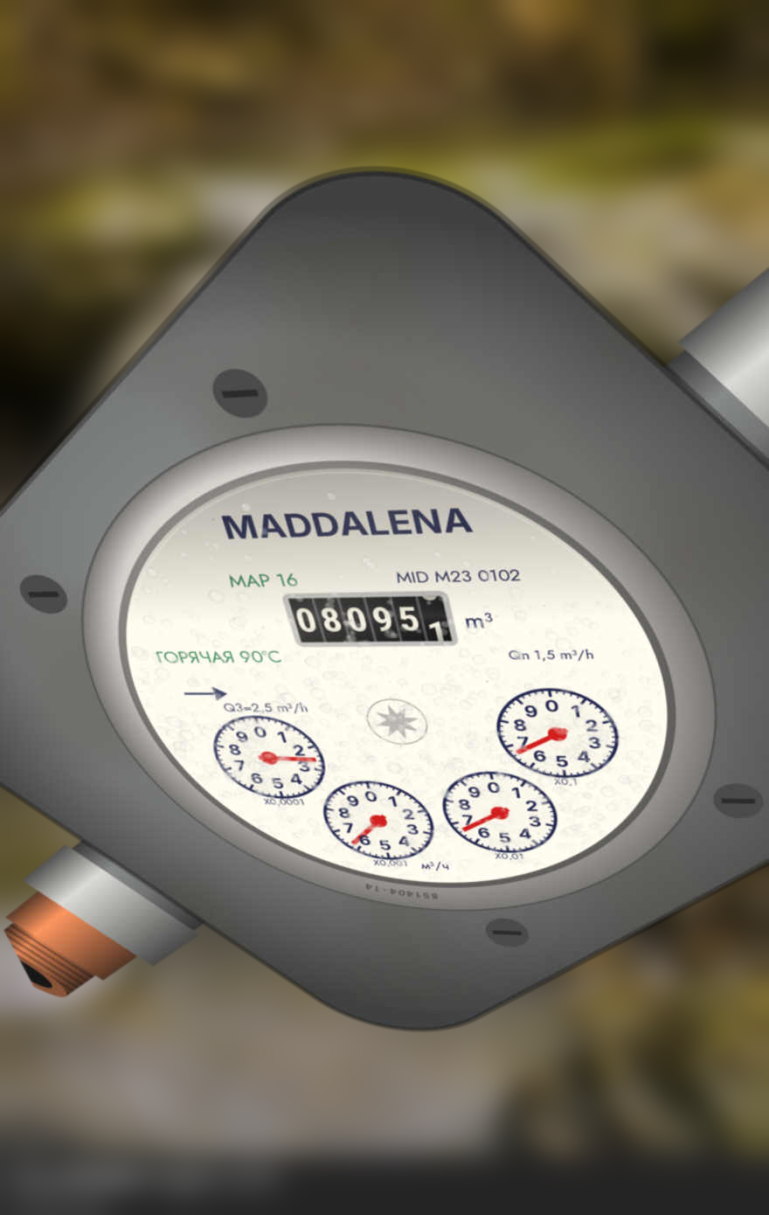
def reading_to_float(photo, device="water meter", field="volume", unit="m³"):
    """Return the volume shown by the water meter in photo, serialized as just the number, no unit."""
80950.6662
